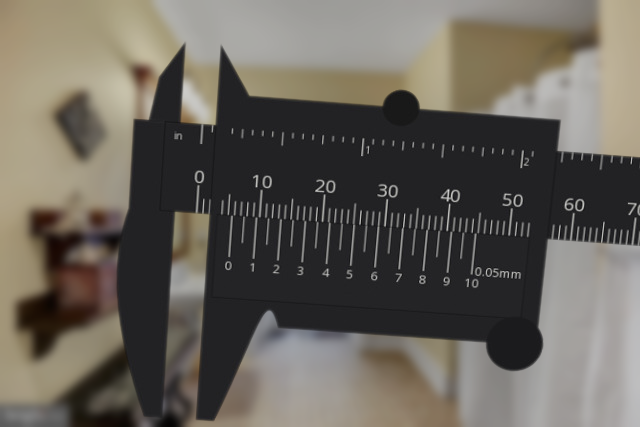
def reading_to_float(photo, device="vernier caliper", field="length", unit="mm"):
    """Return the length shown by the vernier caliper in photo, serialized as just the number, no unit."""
5.6
